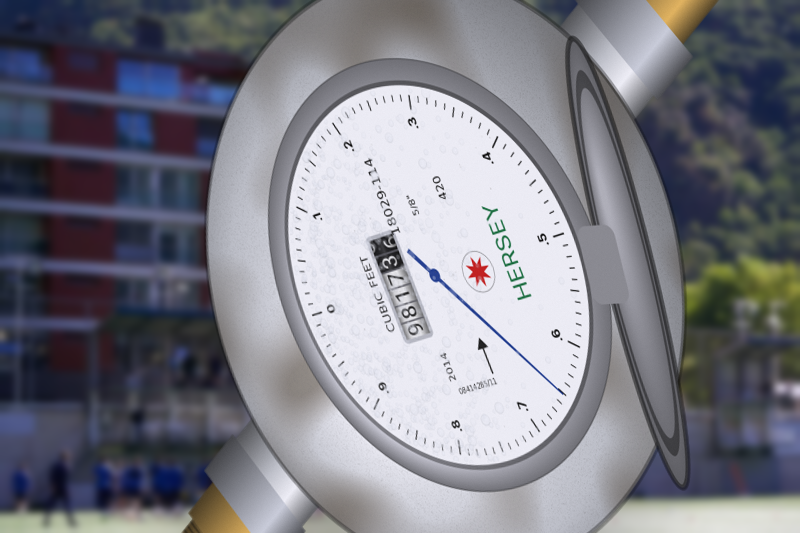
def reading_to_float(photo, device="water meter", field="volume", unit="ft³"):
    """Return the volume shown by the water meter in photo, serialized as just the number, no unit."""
981735.65
